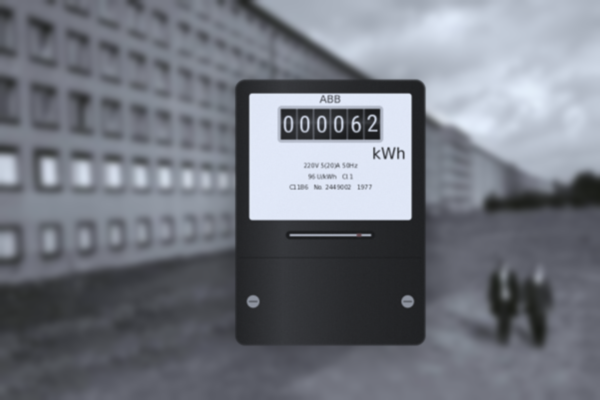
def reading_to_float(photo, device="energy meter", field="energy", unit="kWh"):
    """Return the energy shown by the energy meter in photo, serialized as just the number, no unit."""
62
